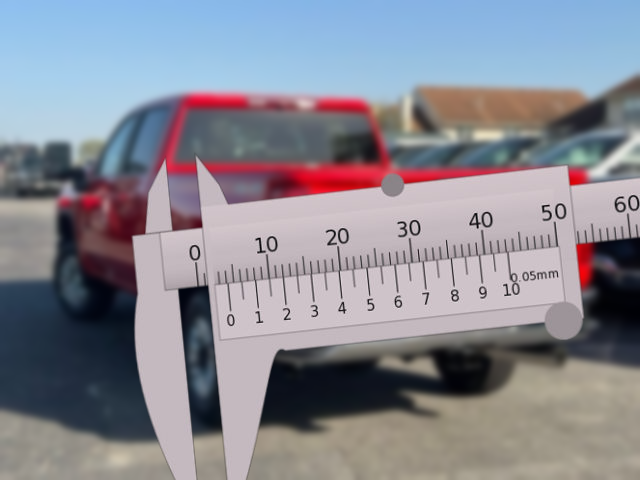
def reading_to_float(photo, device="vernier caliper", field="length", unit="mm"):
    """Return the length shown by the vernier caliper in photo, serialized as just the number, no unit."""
4.2
